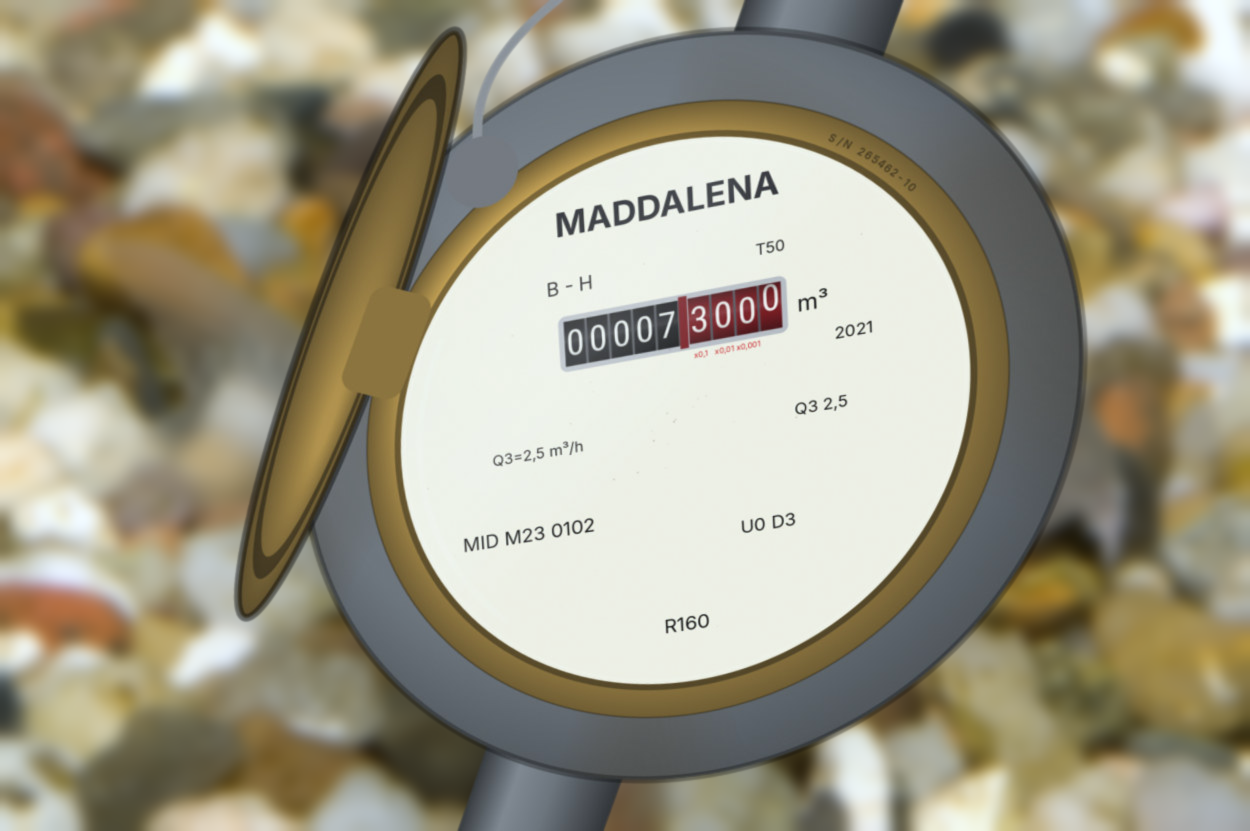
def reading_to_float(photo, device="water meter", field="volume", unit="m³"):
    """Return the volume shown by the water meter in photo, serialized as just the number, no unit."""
7.3000
